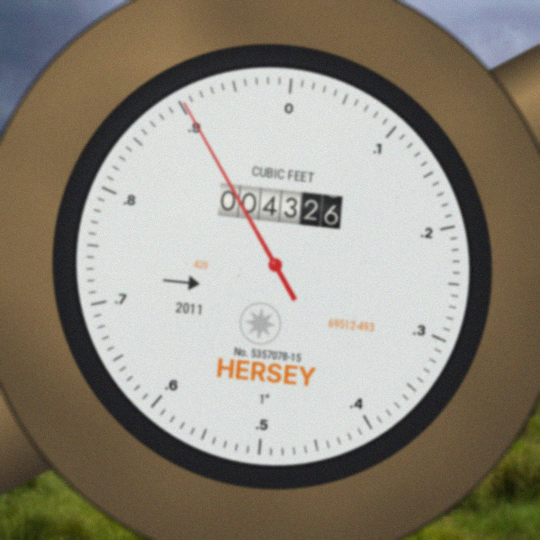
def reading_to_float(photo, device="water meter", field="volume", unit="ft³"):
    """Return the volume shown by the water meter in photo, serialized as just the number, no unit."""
4325.90
